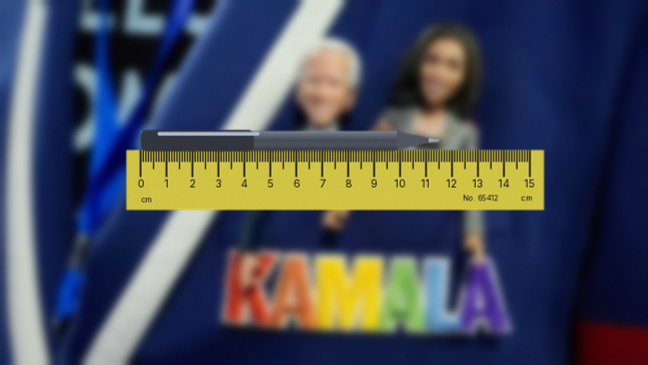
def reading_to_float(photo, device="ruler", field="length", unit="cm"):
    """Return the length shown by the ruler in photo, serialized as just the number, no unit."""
11.5
